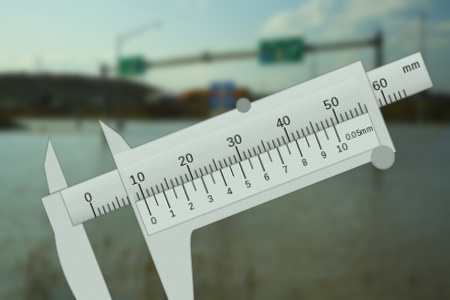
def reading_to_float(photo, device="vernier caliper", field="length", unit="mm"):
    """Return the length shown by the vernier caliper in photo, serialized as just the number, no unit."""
10.0
